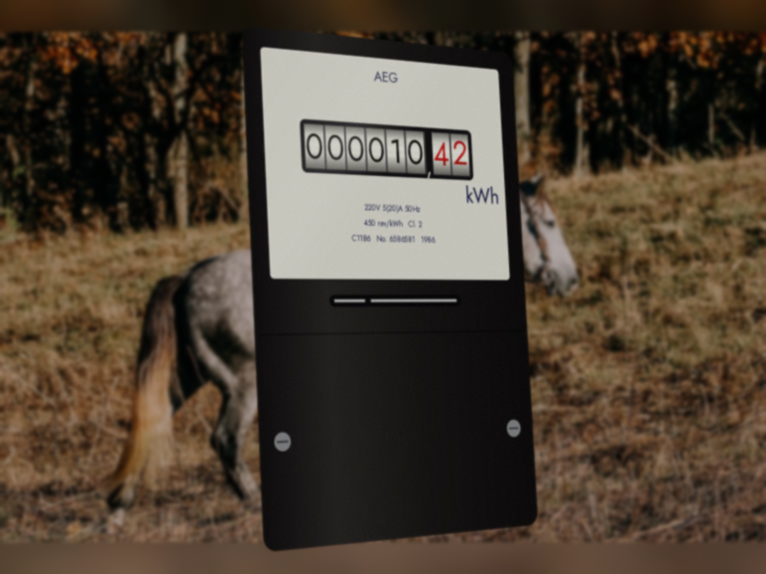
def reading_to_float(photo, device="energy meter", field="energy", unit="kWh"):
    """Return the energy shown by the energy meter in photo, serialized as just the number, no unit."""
10.42
